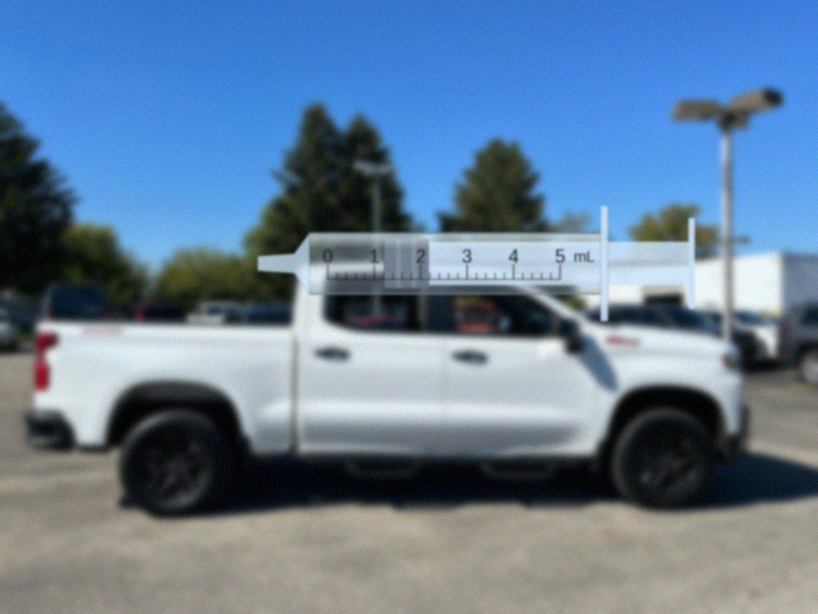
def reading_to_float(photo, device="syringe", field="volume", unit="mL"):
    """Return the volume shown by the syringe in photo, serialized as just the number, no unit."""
1.2
